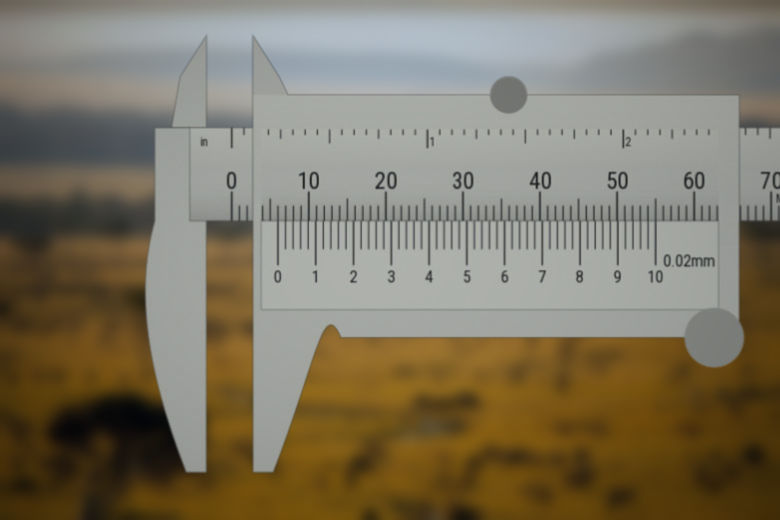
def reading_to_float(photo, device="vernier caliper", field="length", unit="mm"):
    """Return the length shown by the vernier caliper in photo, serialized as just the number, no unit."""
6.0
